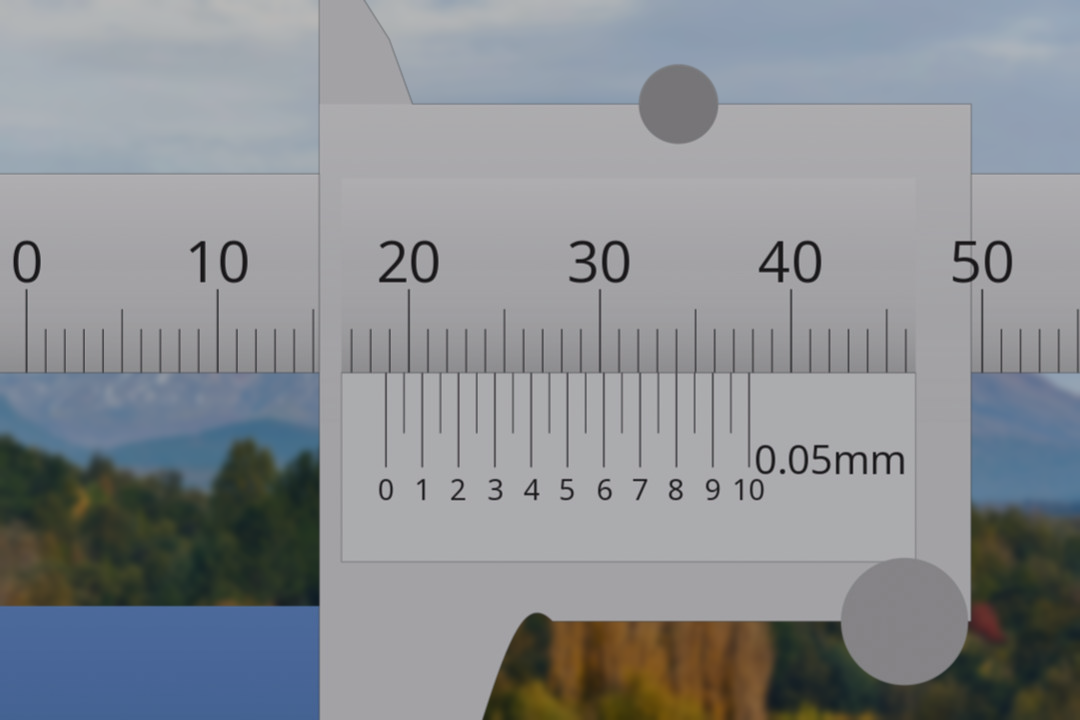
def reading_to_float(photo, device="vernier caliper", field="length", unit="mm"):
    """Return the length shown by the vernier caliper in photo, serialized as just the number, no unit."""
18.8
